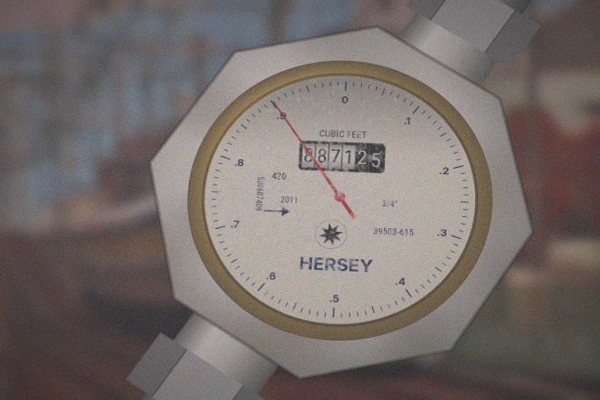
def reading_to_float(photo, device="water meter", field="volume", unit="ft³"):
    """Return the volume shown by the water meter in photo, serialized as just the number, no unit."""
887124.90
